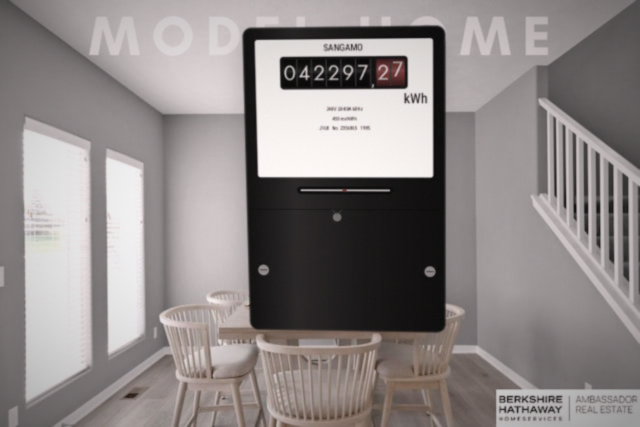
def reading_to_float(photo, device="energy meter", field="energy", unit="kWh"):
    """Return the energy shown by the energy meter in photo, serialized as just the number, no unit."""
42297.27
